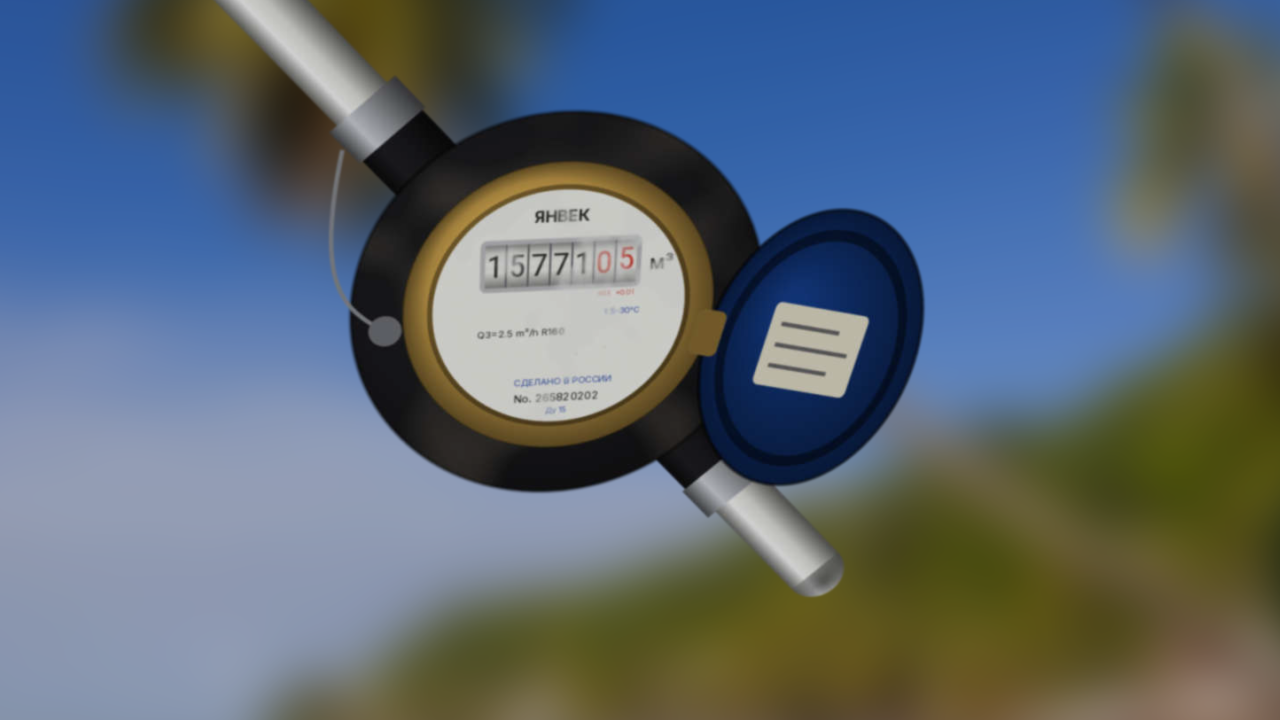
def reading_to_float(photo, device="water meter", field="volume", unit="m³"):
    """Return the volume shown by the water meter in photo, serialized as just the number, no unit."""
15771.05
